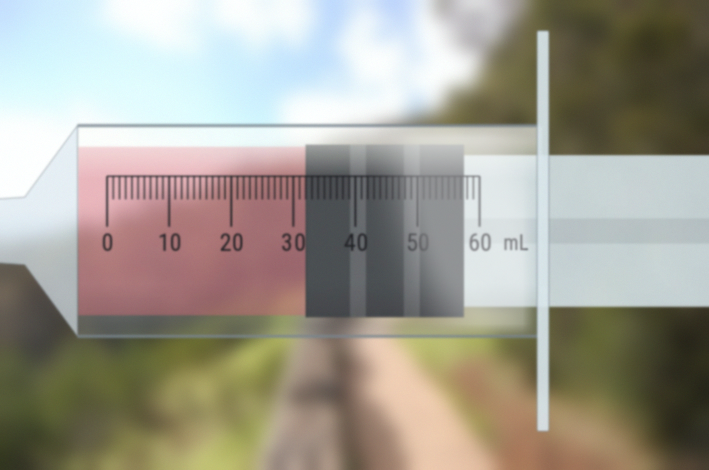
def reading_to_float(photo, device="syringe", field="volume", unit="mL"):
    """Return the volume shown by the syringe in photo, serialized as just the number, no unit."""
32
